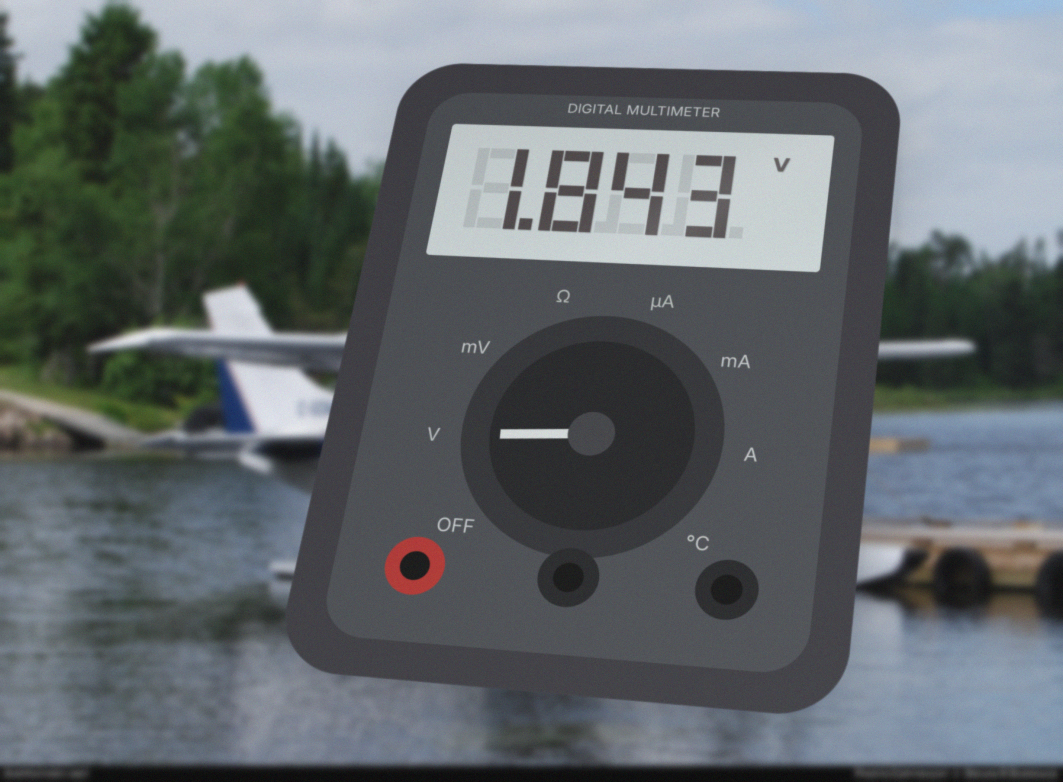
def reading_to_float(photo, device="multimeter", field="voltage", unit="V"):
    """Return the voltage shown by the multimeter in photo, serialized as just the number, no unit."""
1.843
